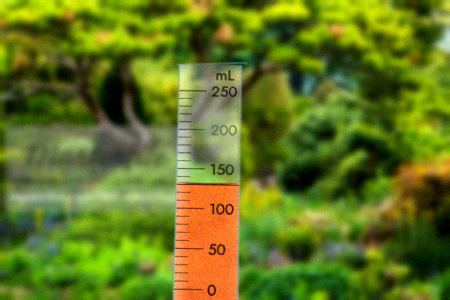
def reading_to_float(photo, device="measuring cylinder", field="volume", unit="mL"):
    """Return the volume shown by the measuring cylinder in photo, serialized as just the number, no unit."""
130
